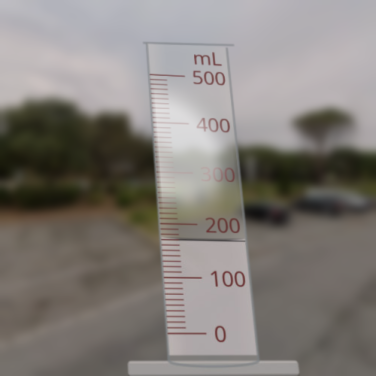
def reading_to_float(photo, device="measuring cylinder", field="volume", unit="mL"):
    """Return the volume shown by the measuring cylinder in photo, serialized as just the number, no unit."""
170
